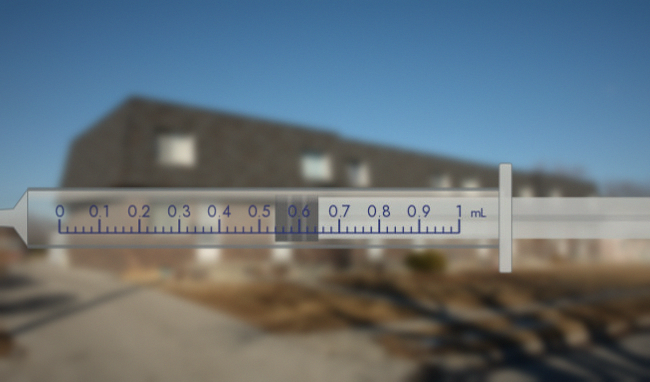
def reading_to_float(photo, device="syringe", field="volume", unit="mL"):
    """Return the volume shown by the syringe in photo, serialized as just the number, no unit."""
0.54
